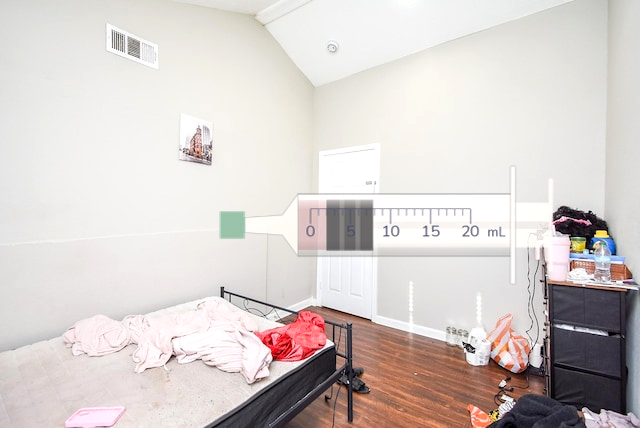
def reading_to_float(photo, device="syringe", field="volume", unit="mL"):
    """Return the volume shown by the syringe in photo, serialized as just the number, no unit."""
2
